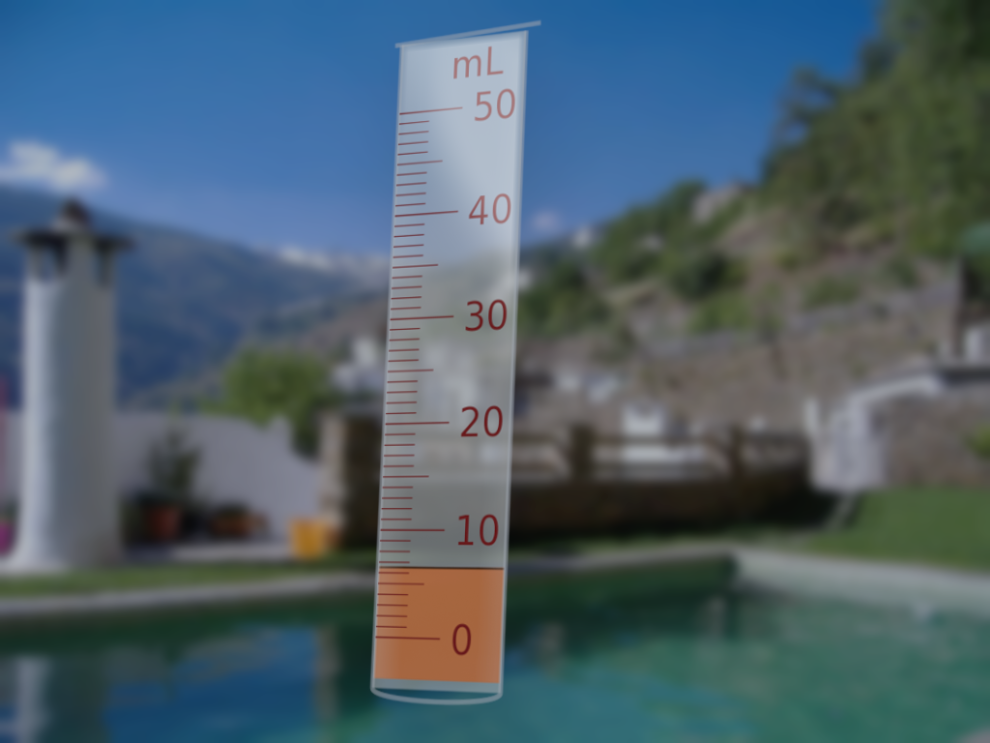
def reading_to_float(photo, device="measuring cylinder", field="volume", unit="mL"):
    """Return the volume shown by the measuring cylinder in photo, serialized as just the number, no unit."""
6.5
